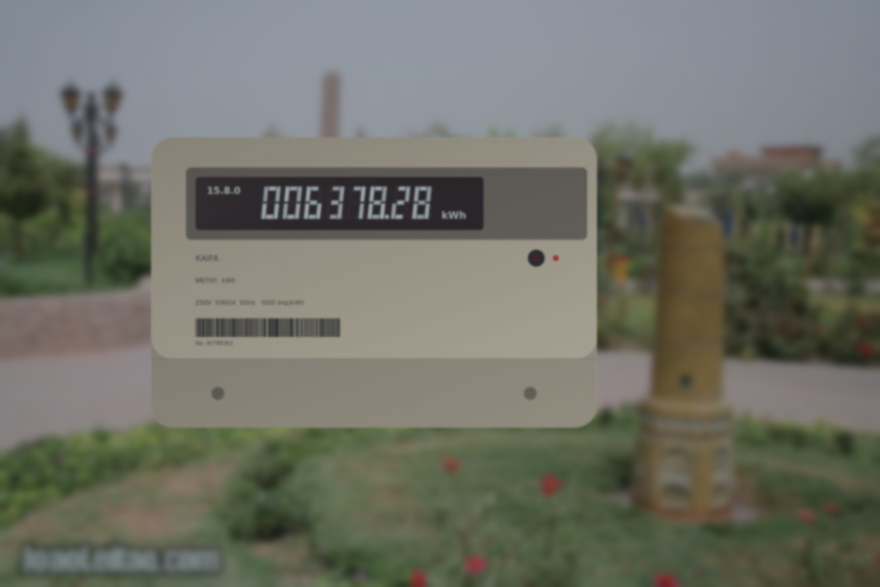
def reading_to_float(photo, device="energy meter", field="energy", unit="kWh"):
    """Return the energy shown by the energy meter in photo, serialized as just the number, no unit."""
6378.28
